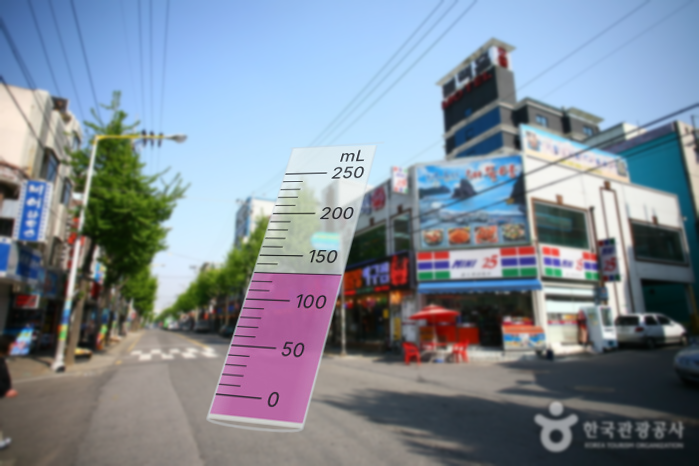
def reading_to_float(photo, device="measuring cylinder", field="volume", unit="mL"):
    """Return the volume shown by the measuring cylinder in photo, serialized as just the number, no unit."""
130
